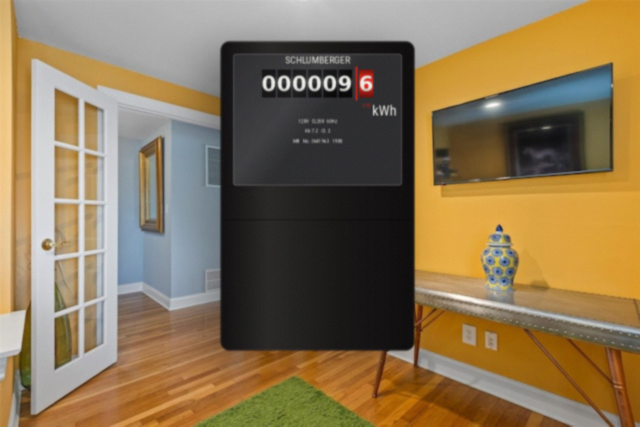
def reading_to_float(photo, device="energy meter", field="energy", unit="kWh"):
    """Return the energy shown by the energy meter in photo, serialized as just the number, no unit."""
9.6
